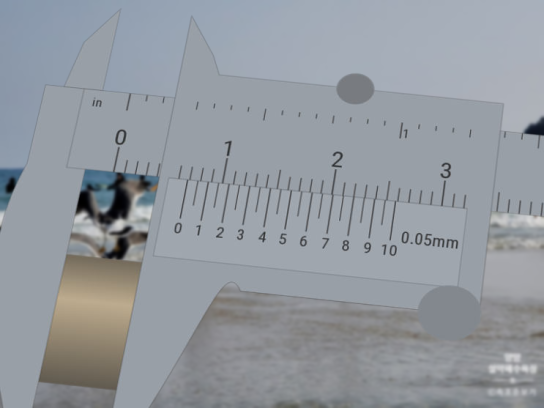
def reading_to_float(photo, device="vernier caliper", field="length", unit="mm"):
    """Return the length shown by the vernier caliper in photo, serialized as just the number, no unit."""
6.8
